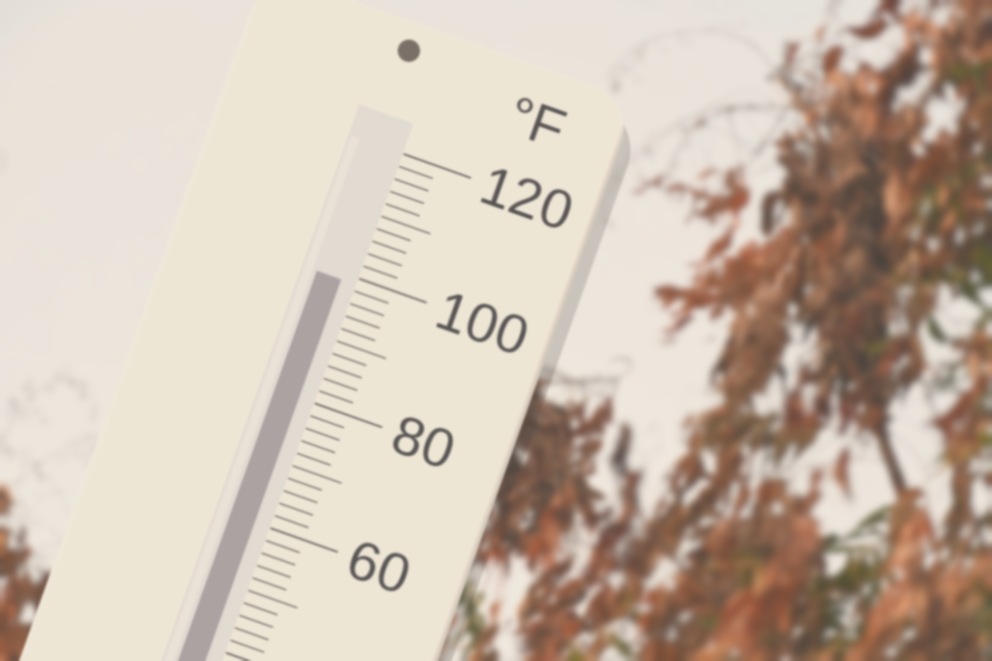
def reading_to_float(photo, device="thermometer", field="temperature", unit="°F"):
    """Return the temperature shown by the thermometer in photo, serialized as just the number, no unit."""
99
